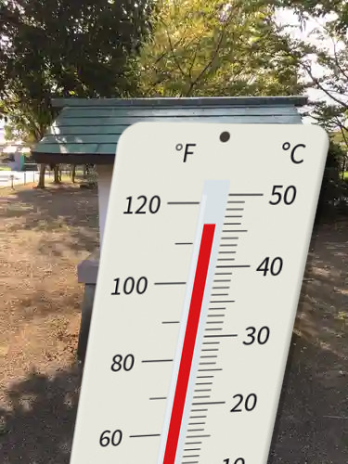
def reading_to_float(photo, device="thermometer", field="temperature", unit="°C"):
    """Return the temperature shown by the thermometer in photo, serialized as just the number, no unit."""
46
